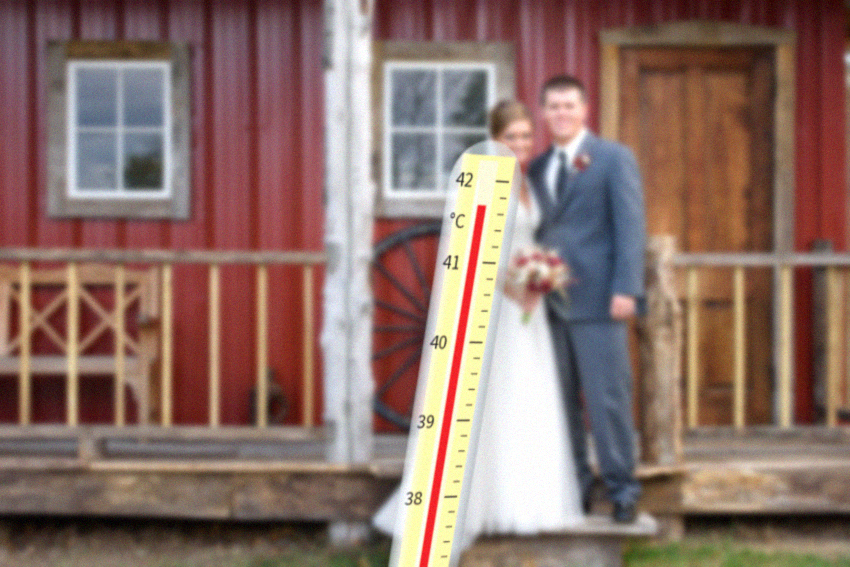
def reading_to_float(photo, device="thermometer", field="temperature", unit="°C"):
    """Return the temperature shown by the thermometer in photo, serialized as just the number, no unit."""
41.7
